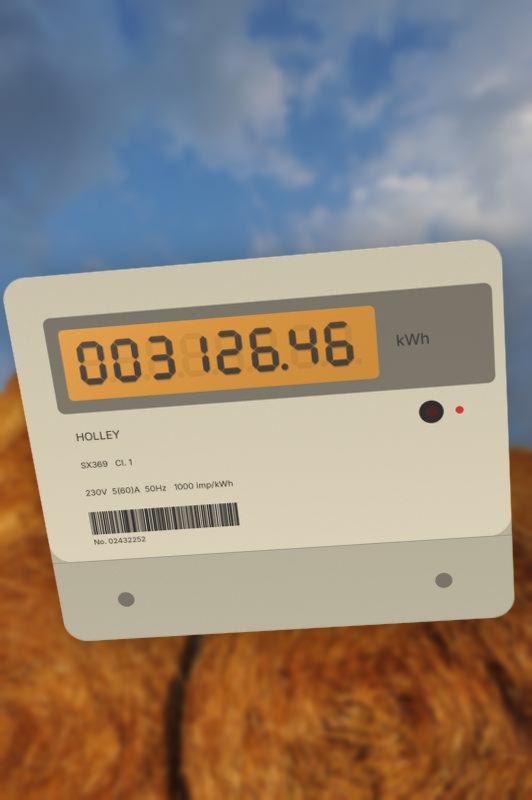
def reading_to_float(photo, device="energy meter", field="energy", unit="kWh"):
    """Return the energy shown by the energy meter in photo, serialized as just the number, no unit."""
3126.46
